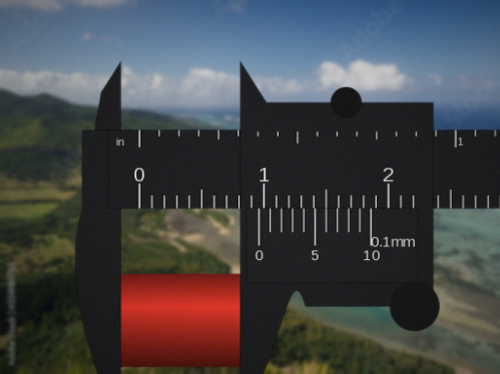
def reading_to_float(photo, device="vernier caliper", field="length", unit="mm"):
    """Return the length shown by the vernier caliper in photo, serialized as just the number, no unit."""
9.6
